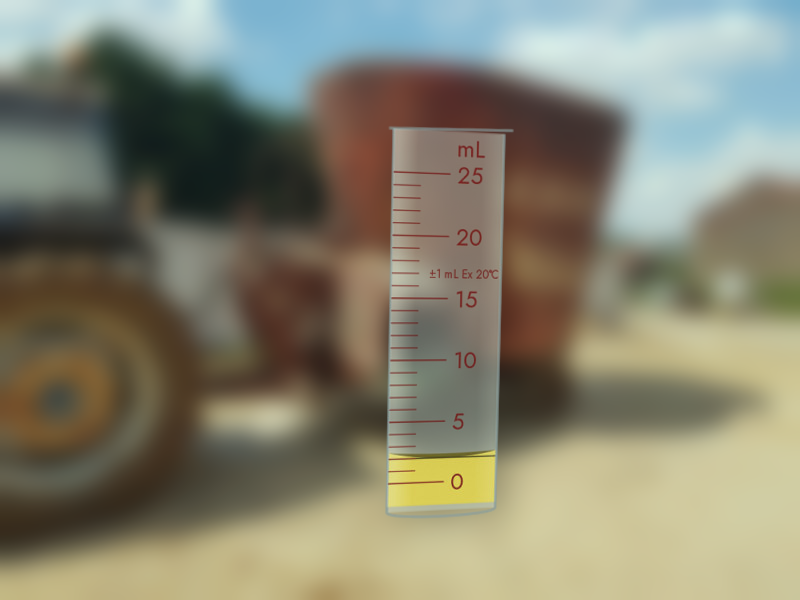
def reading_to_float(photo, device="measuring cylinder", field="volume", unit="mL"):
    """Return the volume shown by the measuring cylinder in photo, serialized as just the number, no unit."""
2
